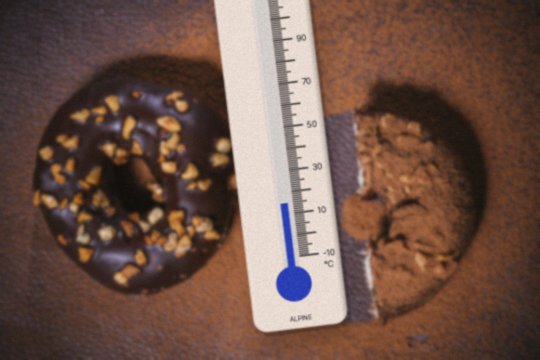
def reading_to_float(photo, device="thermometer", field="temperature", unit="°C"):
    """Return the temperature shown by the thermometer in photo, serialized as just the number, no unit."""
15
